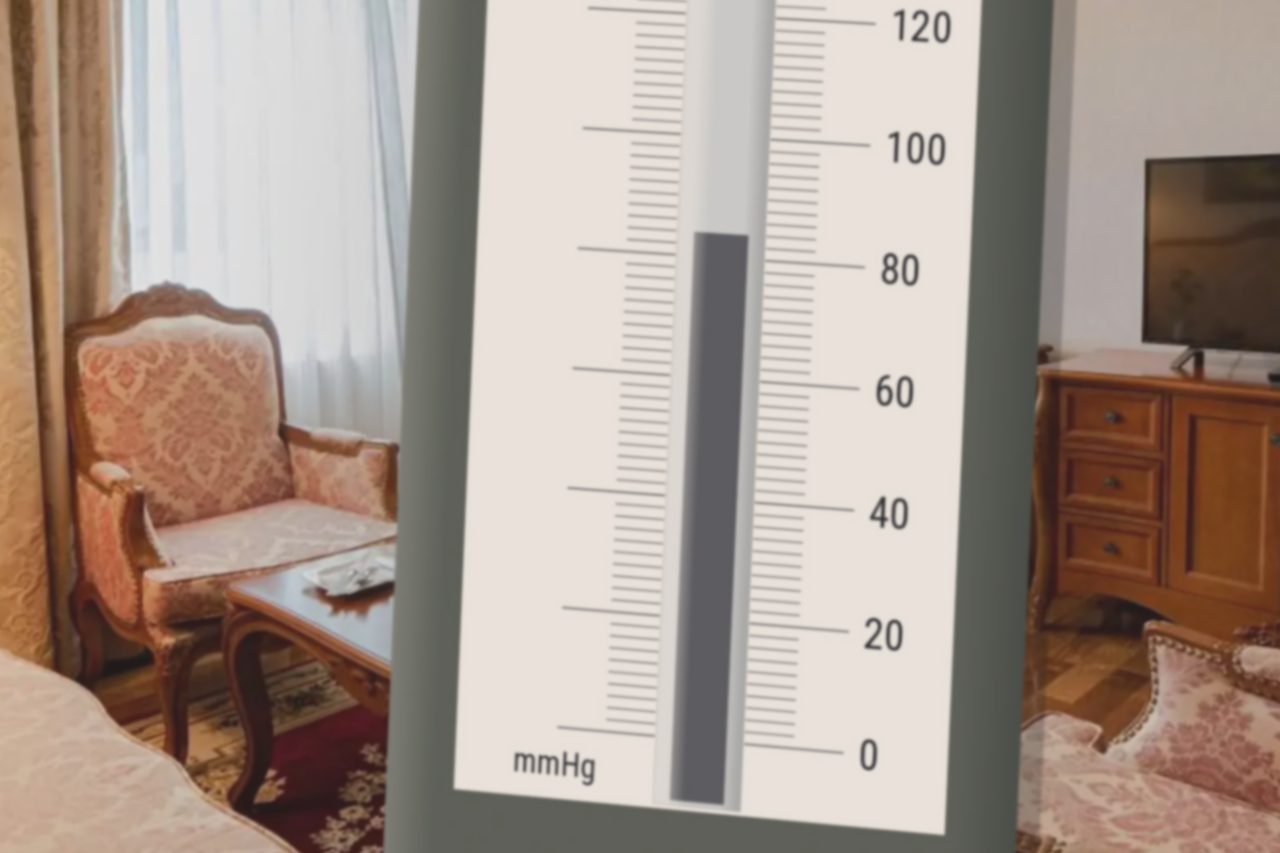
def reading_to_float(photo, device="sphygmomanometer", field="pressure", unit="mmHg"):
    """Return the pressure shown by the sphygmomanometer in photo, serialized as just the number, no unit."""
84
